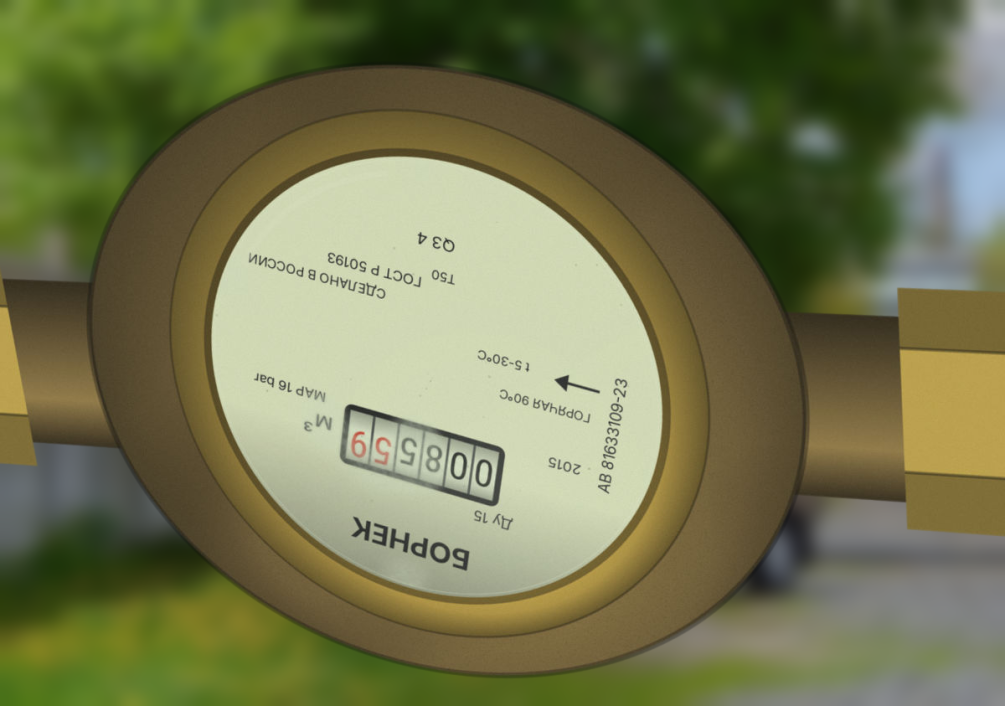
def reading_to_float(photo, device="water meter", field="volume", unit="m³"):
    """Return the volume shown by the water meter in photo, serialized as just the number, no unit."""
85.59
